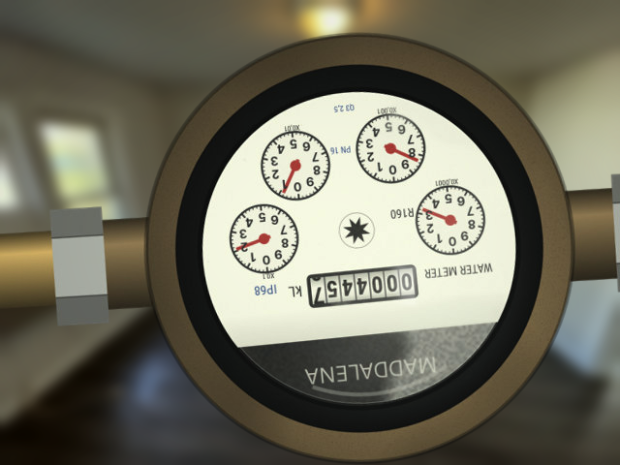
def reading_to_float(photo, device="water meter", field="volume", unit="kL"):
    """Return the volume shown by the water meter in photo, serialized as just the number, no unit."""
4457.2083
